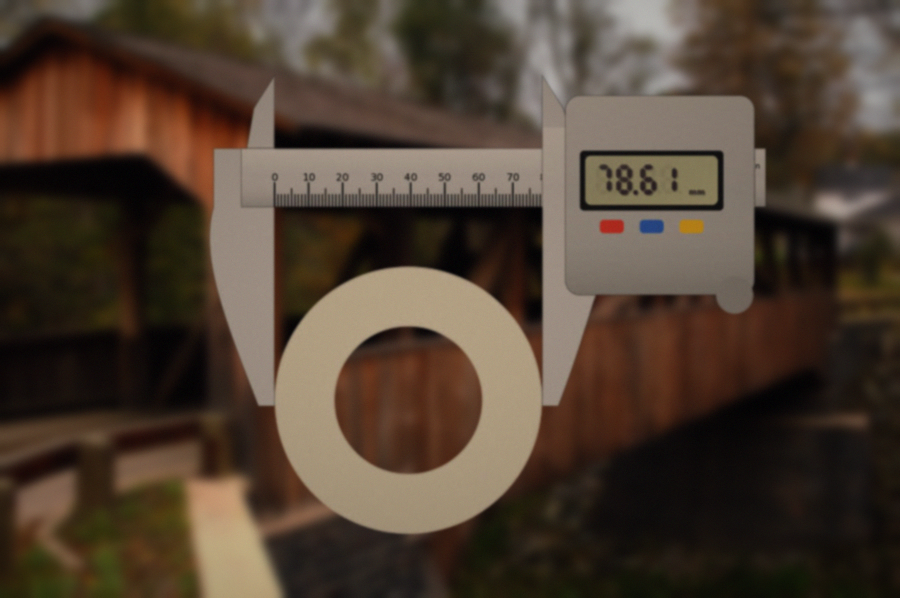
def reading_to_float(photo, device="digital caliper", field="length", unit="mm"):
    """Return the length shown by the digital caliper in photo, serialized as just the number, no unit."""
78.61
